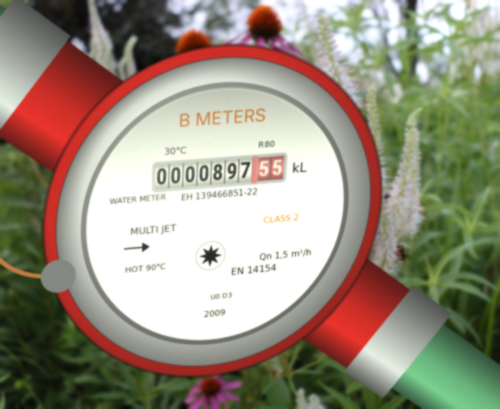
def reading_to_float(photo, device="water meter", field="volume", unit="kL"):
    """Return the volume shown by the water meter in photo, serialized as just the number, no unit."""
897.55
